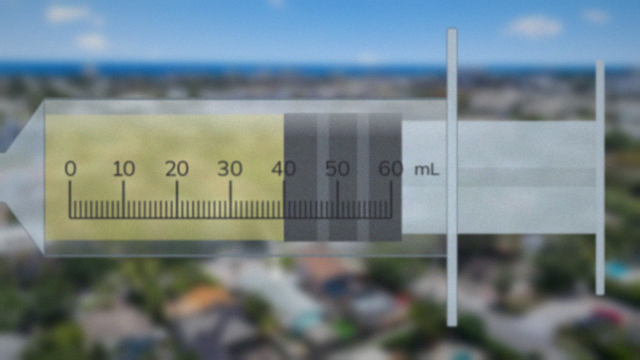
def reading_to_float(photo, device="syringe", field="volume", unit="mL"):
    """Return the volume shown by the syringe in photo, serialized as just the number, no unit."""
40
